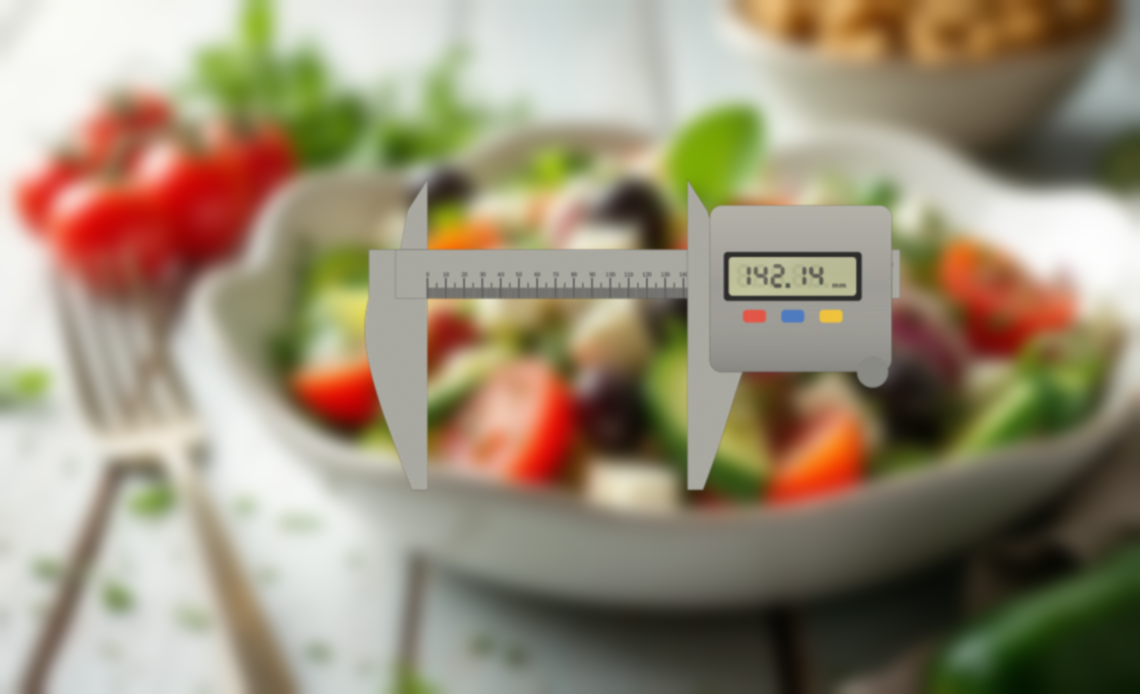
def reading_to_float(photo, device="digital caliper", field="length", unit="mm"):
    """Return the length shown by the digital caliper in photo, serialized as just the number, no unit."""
142.14
